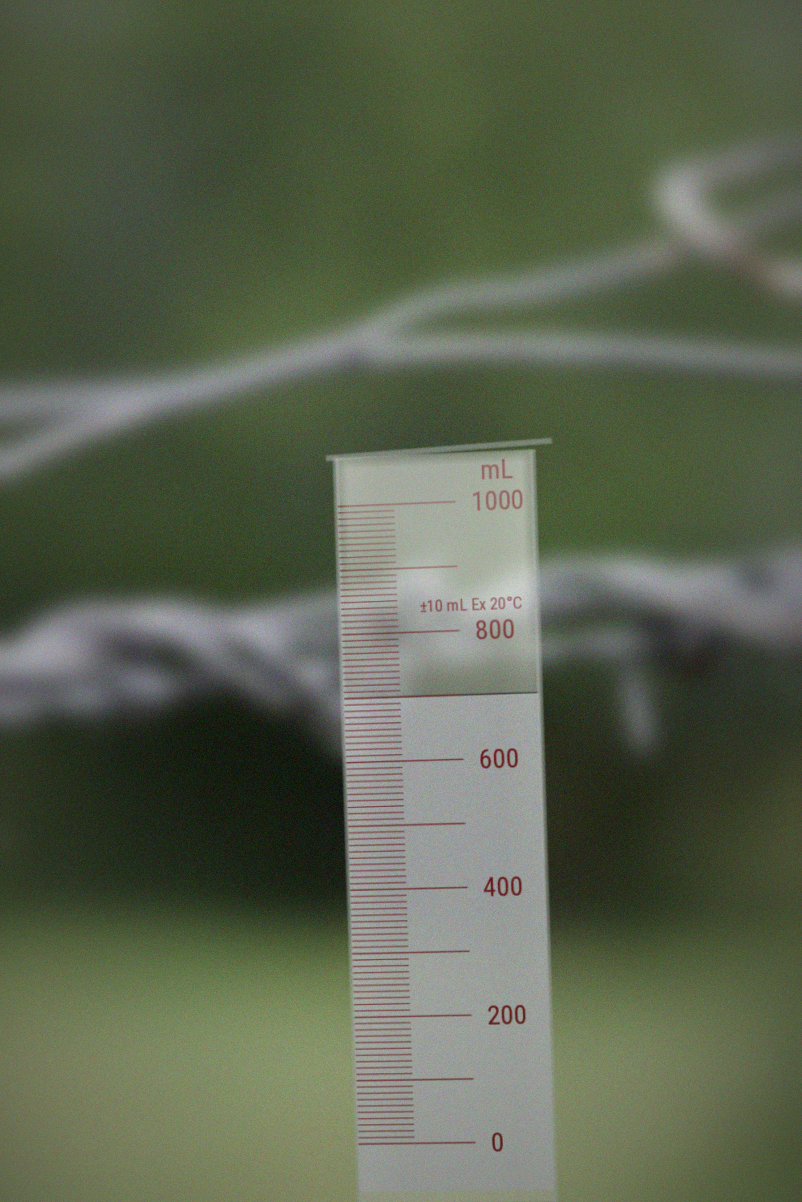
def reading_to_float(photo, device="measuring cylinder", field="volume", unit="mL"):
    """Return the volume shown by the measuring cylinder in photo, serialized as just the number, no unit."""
700
